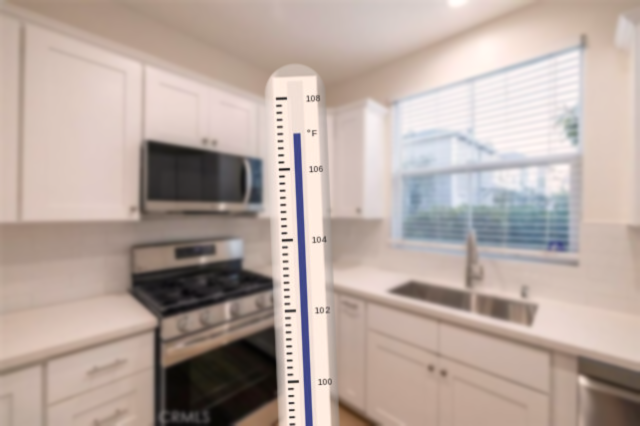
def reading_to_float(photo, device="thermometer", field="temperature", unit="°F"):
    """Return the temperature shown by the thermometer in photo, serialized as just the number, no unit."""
107
